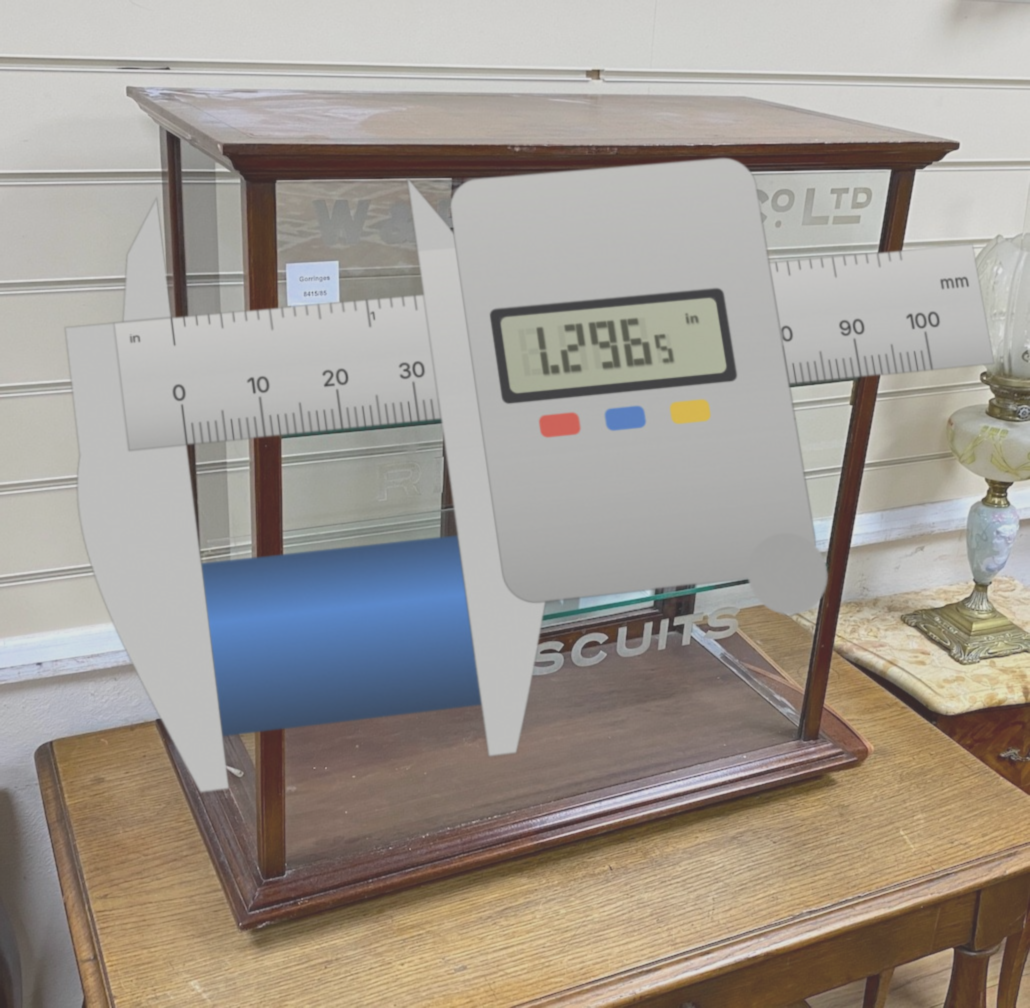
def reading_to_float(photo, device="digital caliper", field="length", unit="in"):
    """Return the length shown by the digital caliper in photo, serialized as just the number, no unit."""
1.2965
